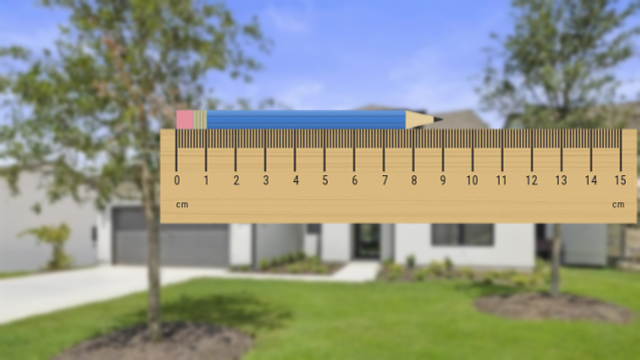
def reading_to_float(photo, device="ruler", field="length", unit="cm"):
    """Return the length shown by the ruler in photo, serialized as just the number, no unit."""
9
